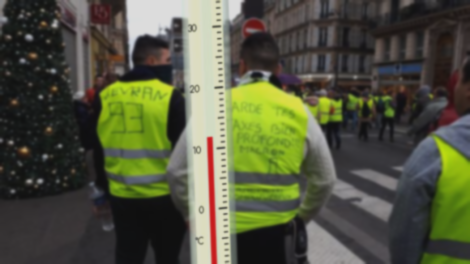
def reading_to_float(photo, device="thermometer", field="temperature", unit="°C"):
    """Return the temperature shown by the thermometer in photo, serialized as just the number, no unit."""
12
